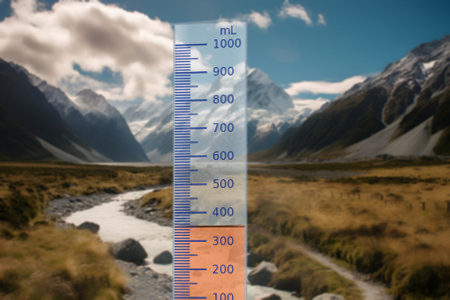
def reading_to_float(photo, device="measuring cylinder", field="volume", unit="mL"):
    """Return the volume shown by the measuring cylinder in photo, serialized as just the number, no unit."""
350
